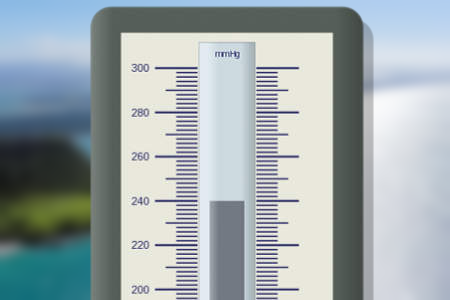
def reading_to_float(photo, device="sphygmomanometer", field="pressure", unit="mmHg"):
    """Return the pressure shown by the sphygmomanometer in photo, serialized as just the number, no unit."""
240
